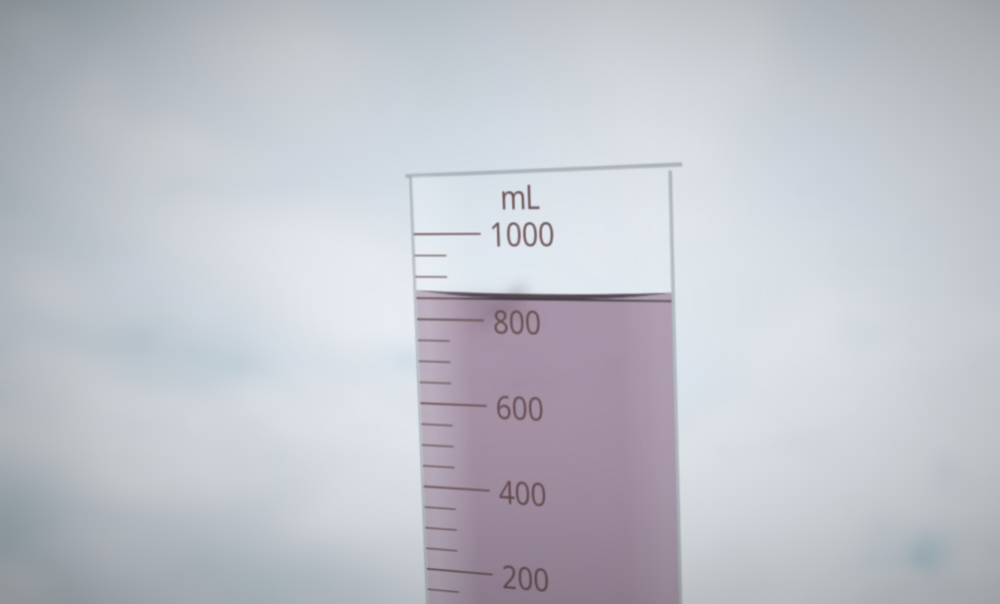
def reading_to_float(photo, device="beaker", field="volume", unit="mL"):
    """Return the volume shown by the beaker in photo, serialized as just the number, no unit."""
850
